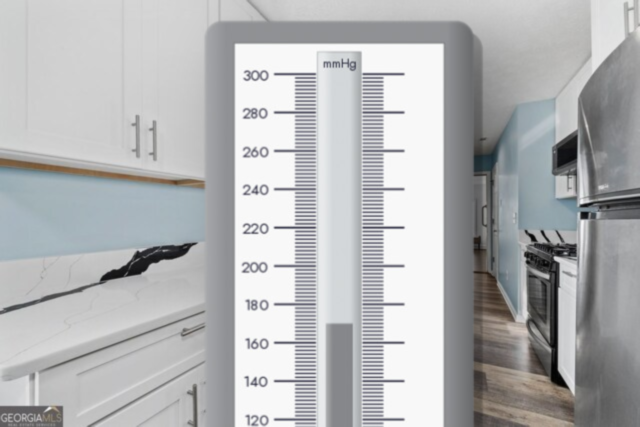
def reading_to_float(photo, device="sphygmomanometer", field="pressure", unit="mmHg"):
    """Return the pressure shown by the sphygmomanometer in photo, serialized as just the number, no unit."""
170
